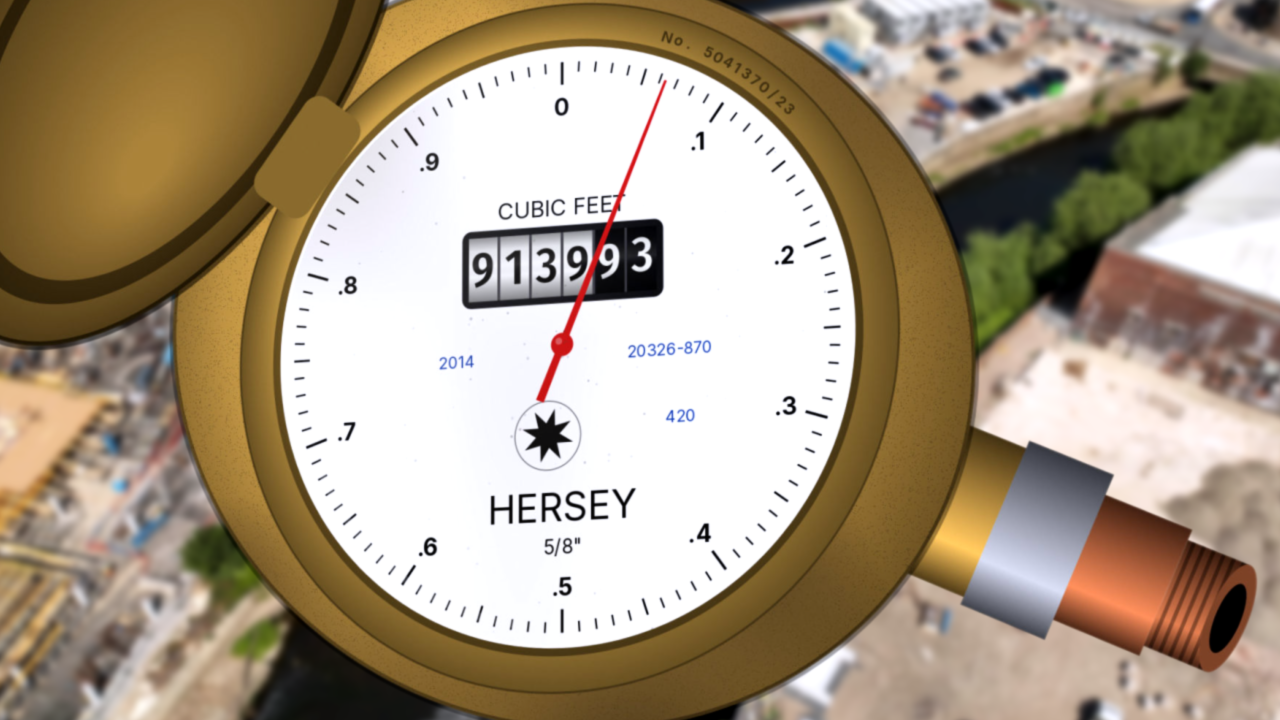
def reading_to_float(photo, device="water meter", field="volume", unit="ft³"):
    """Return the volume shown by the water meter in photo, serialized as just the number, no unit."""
913993.06
